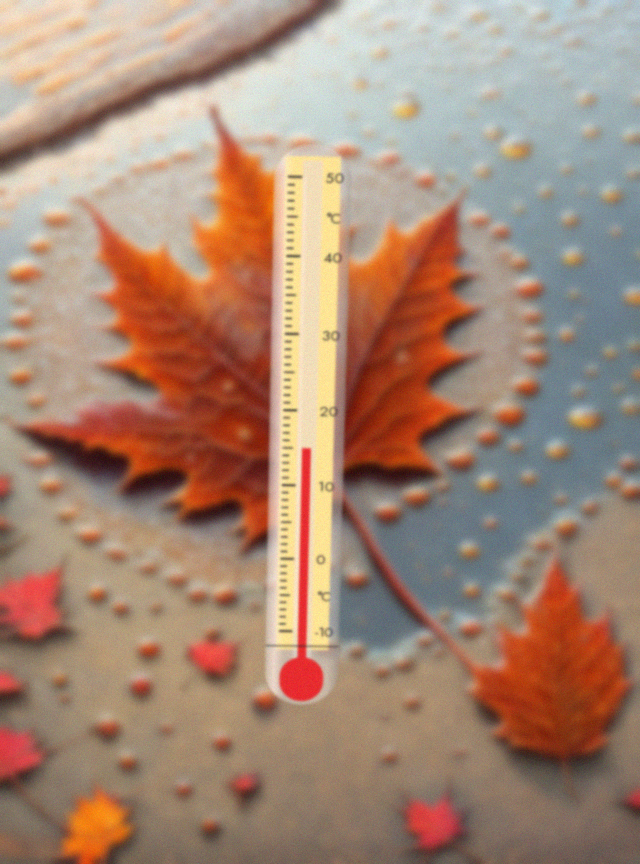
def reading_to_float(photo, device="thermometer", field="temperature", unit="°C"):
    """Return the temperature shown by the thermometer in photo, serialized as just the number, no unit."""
15
